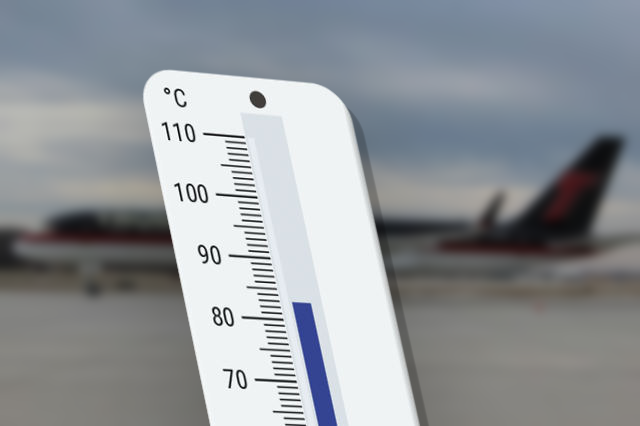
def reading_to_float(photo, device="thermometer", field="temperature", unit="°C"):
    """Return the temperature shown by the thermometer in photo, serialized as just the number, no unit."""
83
